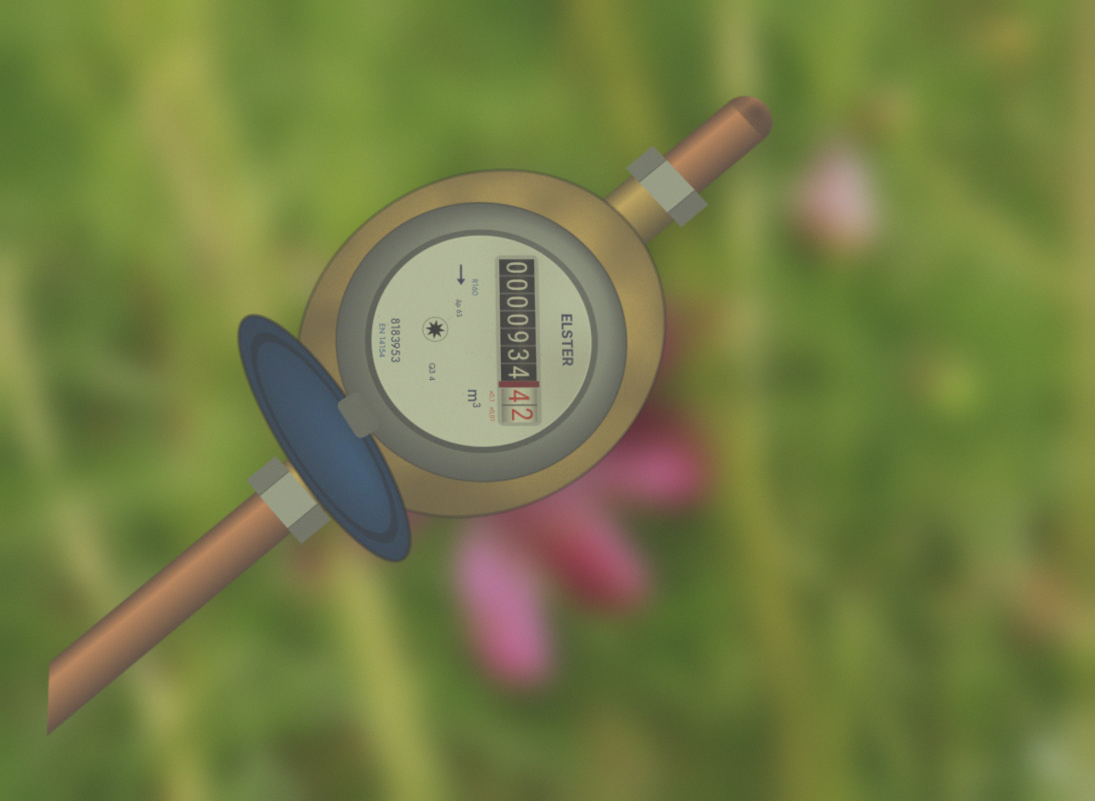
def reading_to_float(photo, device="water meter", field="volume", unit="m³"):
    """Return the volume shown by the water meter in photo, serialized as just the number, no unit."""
934.42
